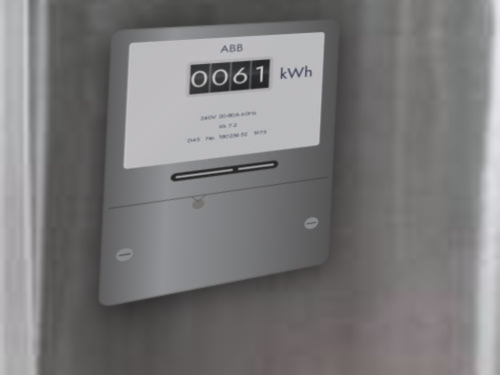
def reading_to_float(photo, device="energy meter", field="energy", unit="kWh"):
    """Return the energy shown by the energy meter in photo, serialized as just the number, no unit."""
61
